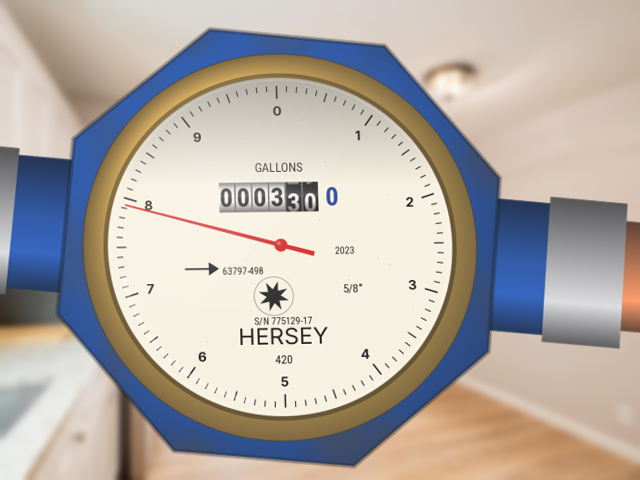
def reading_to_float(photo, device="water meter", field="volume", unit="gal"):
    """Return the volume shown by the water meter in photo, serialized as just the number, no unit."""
3297.9
